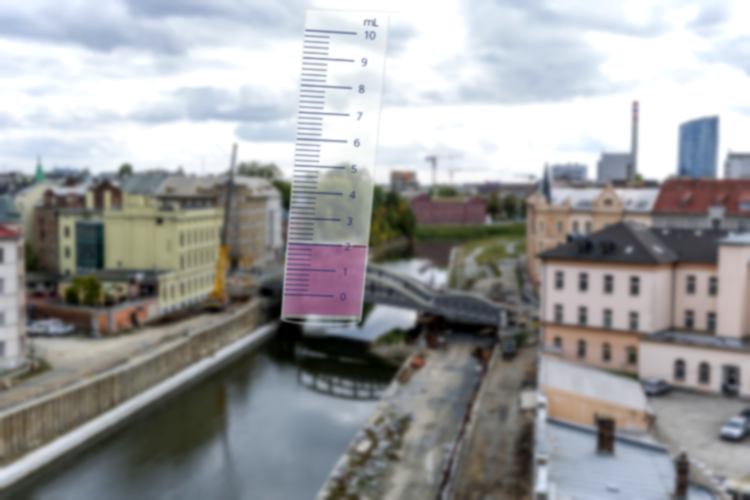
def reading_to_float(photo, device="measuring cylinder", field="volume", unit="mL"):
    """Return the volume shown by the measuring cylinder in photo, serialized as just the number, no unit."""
2
